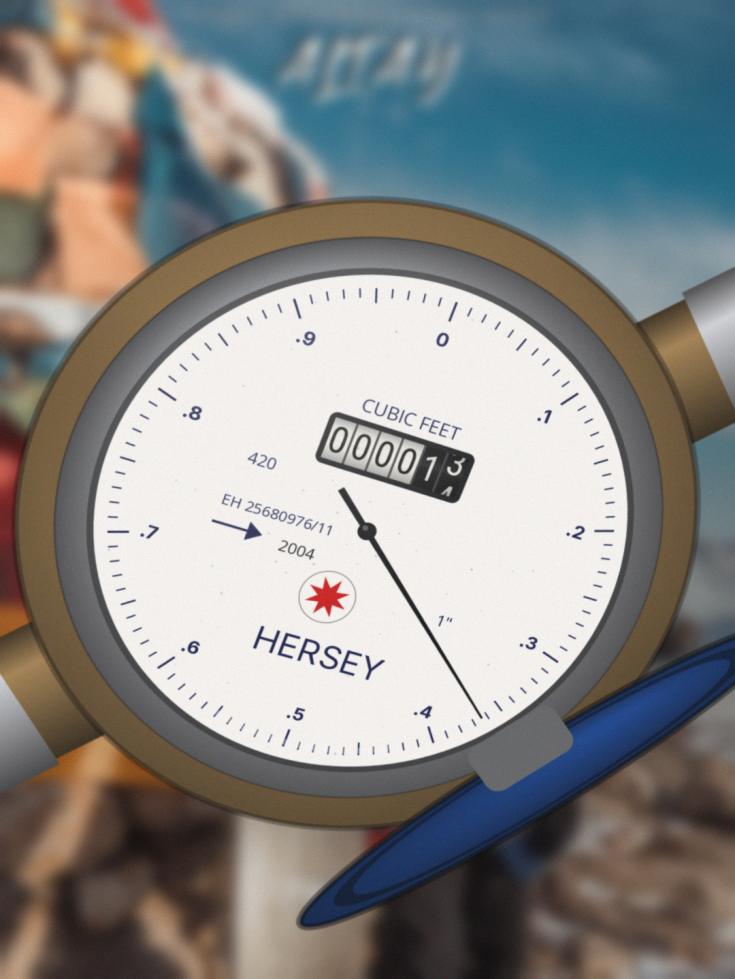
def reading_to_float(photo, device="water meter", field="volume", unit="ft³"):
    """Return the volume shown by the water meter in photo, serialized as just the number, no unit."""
13.36
